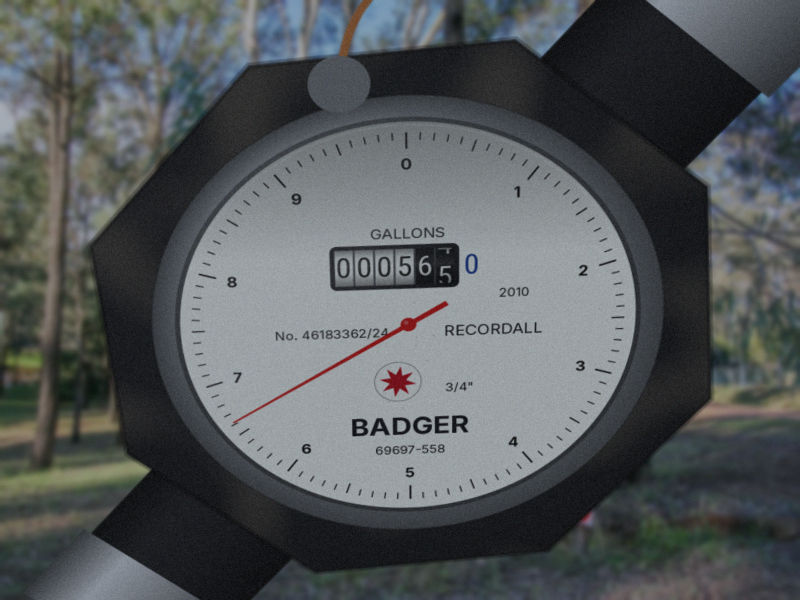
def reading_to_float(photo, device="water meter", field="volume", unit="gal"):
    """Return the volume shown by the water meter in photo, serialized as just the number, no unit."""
5646.6
